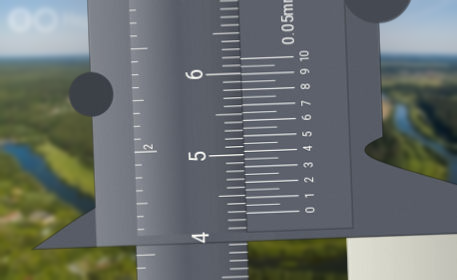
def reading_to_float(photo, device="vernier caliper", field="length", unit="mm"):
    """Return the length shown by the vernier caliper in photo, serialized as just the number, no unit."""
42.8
